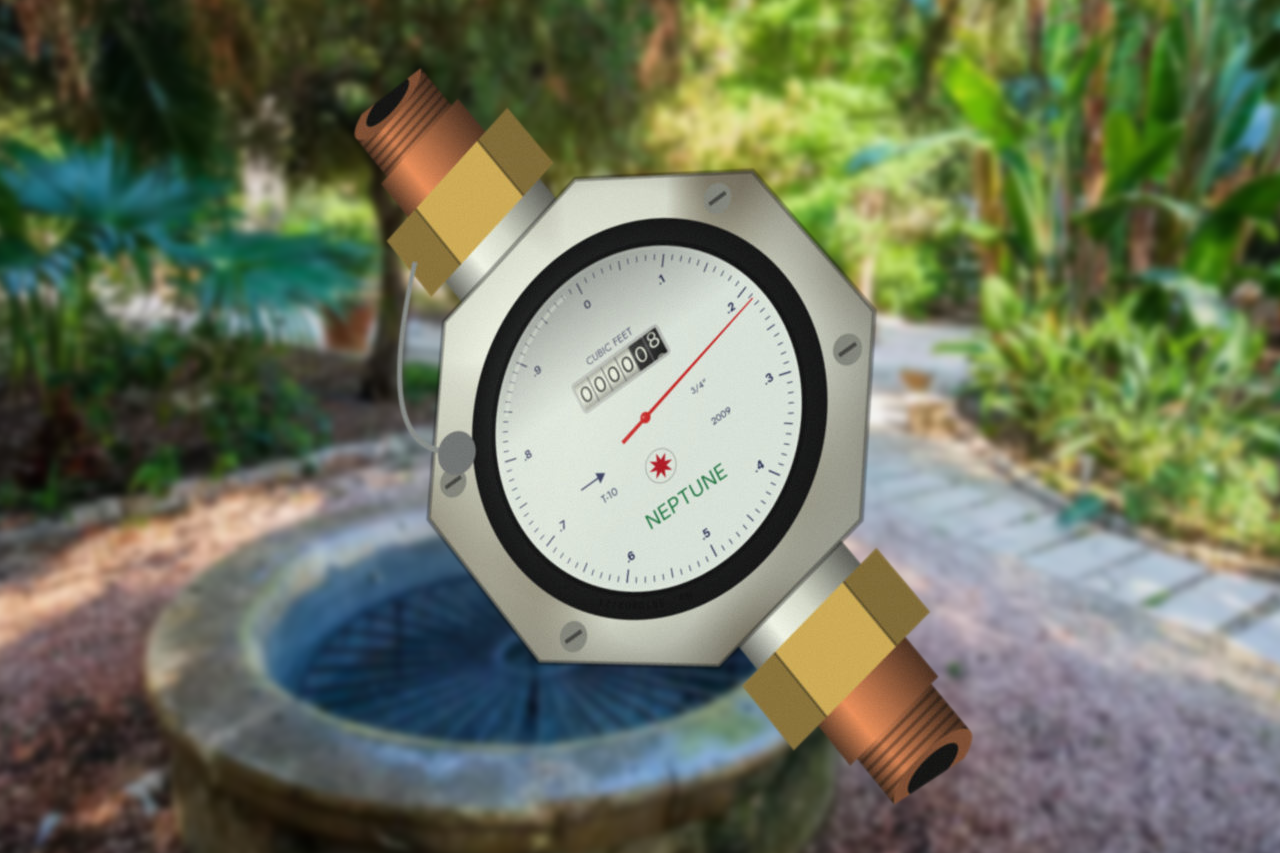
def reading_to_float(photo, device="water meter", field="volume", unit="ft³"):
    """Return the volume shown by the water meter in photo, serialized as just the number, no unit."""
8.21
